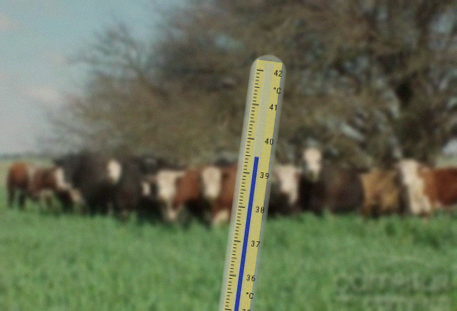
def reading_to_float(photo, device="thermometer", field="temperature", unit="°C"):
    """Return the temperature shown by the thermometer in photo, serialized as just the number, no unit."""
39.5
